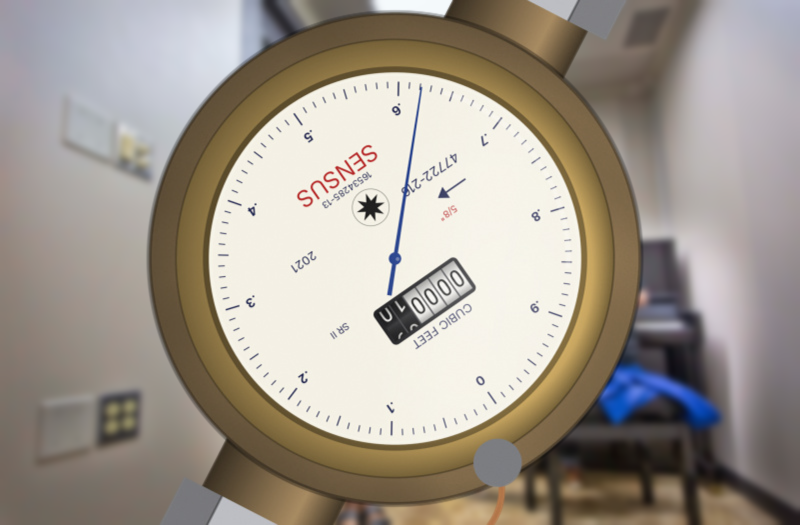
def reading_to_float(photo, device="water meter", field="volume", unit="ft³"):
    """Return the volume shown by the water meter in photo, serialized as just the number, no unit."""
9.62
